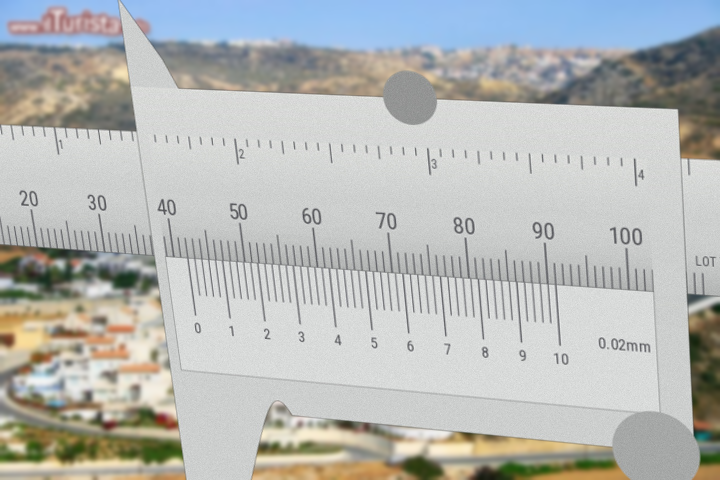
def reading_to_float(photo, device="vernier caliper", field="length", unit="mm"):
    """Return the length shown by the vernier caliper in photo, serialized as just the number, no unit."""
42.0
